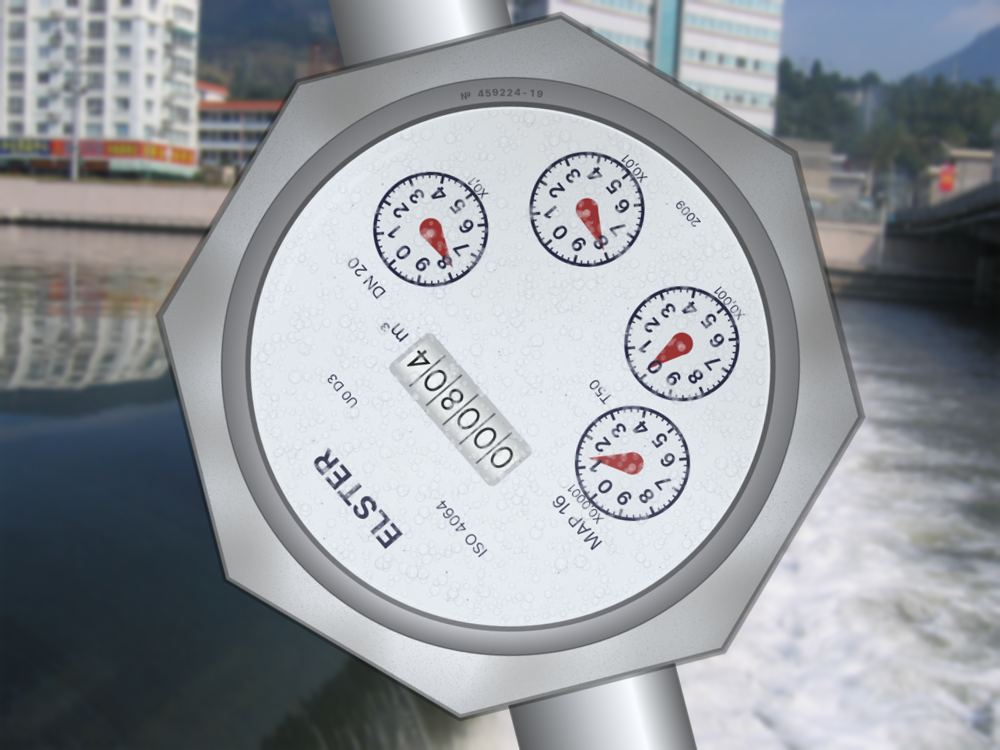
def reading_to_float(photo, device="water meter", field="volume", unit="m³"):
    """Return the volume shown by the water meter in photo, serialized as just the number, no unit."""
804.7801
